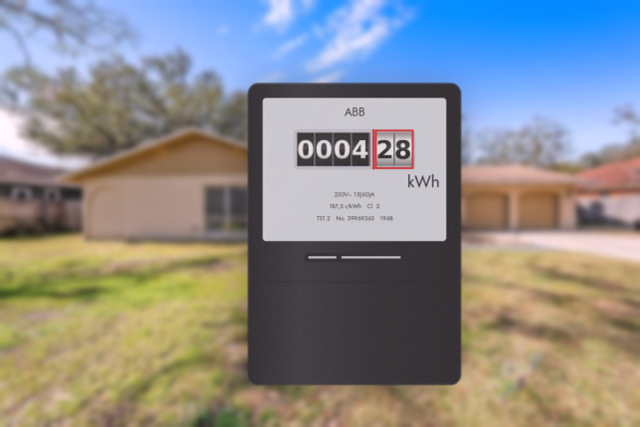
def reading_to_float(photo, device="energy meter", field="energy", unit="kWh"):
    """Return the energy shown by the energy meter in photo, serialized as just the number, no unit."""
4.28
